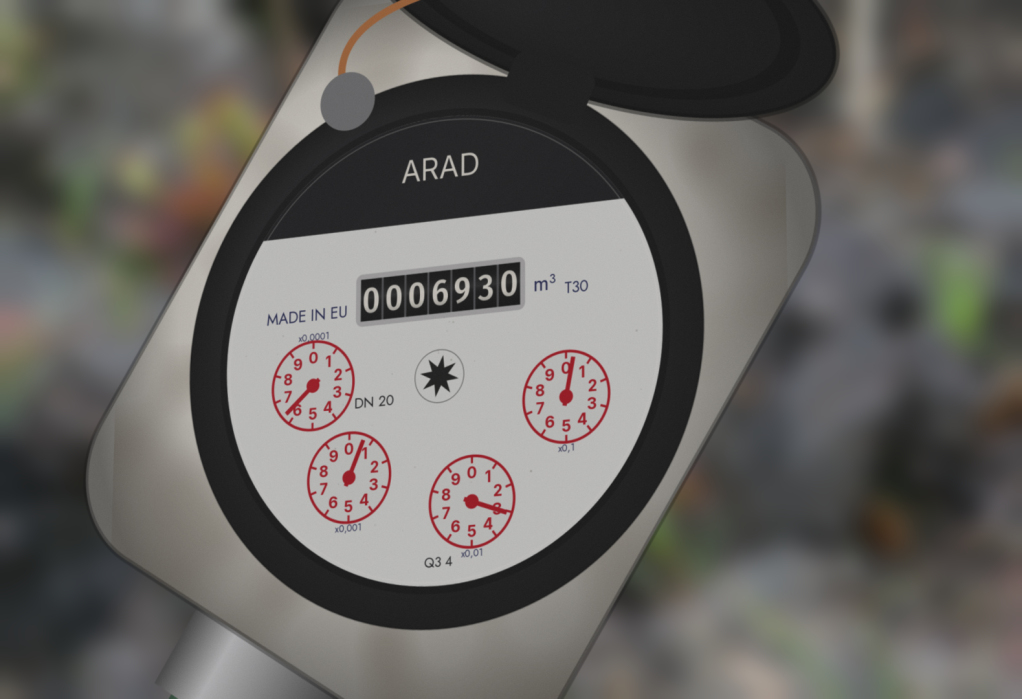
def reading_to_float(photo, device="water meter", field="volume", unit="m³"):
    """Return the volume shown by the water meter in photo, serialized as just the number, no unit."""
6930.0306
